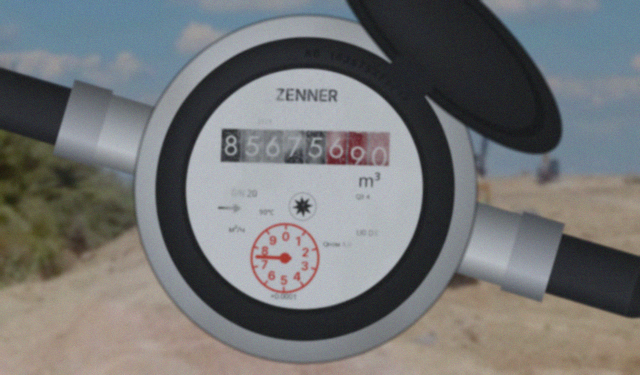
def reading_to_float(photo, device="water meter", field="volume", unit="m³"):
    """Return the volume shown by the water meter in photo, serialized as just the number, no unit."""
85675.6897
